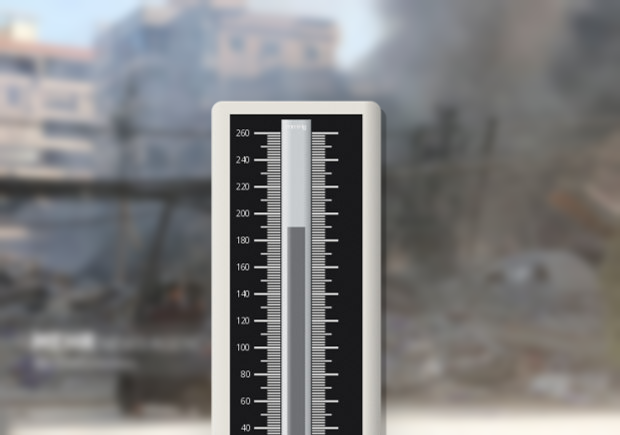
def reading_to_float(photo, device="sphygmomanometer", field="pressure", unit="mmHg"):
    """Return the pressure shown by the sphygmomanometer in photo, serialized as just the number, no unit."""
190
